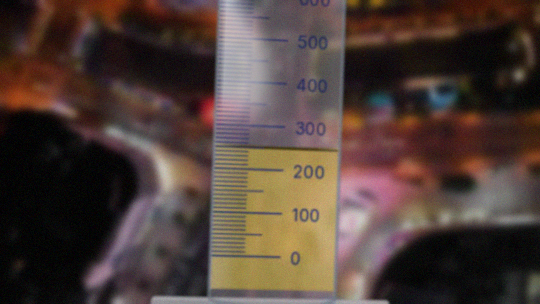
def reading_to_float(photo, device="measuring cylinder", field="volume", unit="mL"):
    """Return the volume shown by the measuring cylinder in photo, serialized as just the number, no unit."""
250
